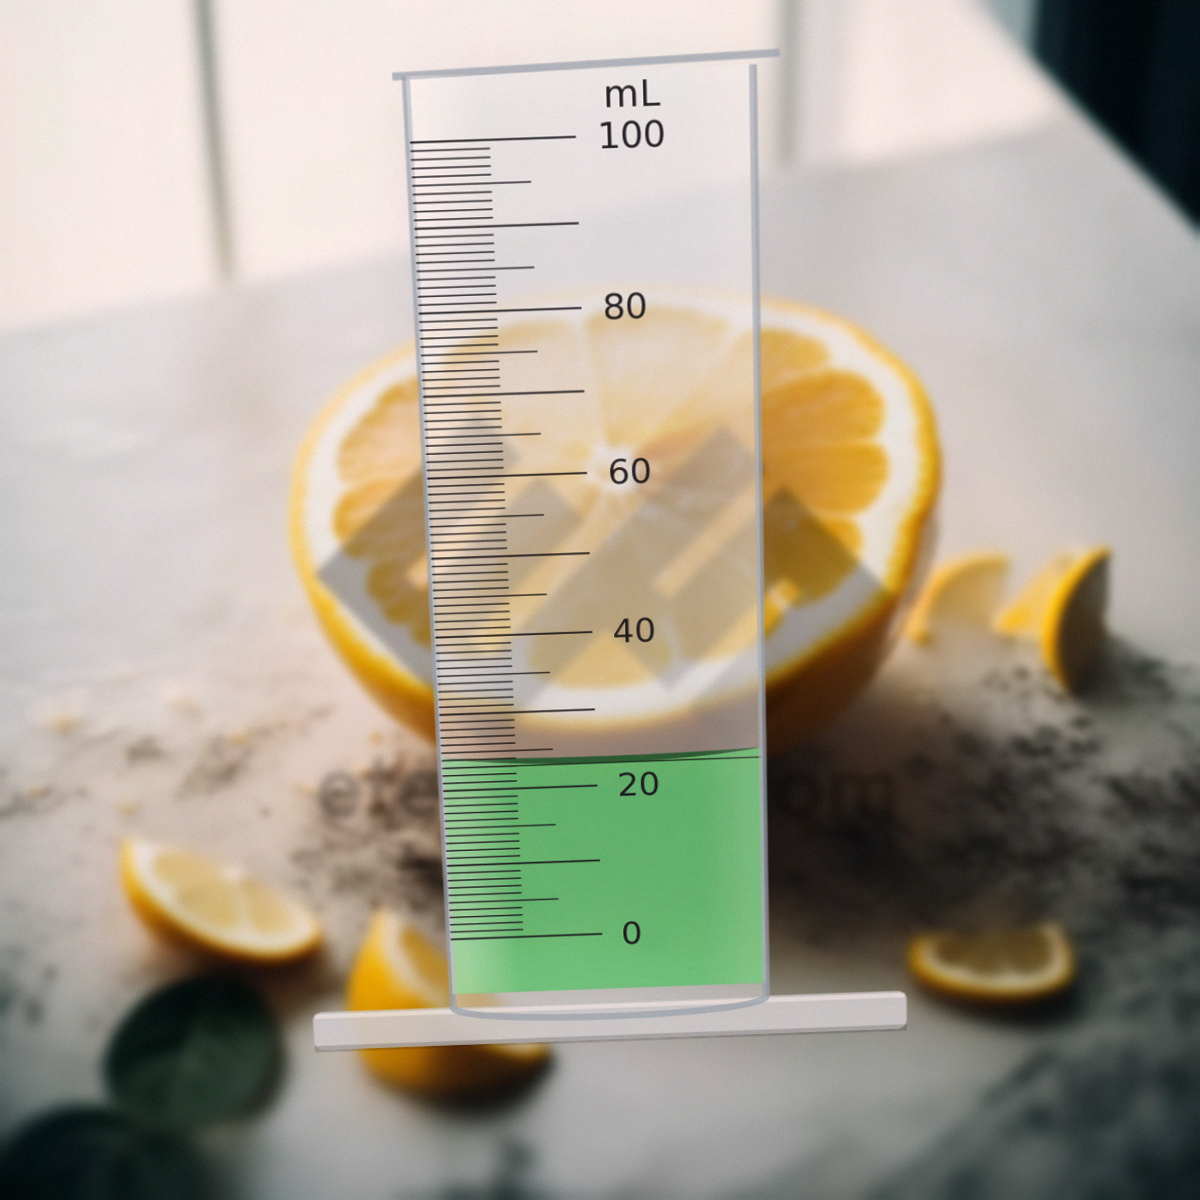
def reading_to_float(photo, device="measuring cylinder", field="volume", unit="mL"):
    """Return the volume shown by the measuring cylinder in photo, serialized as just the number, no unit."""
23
